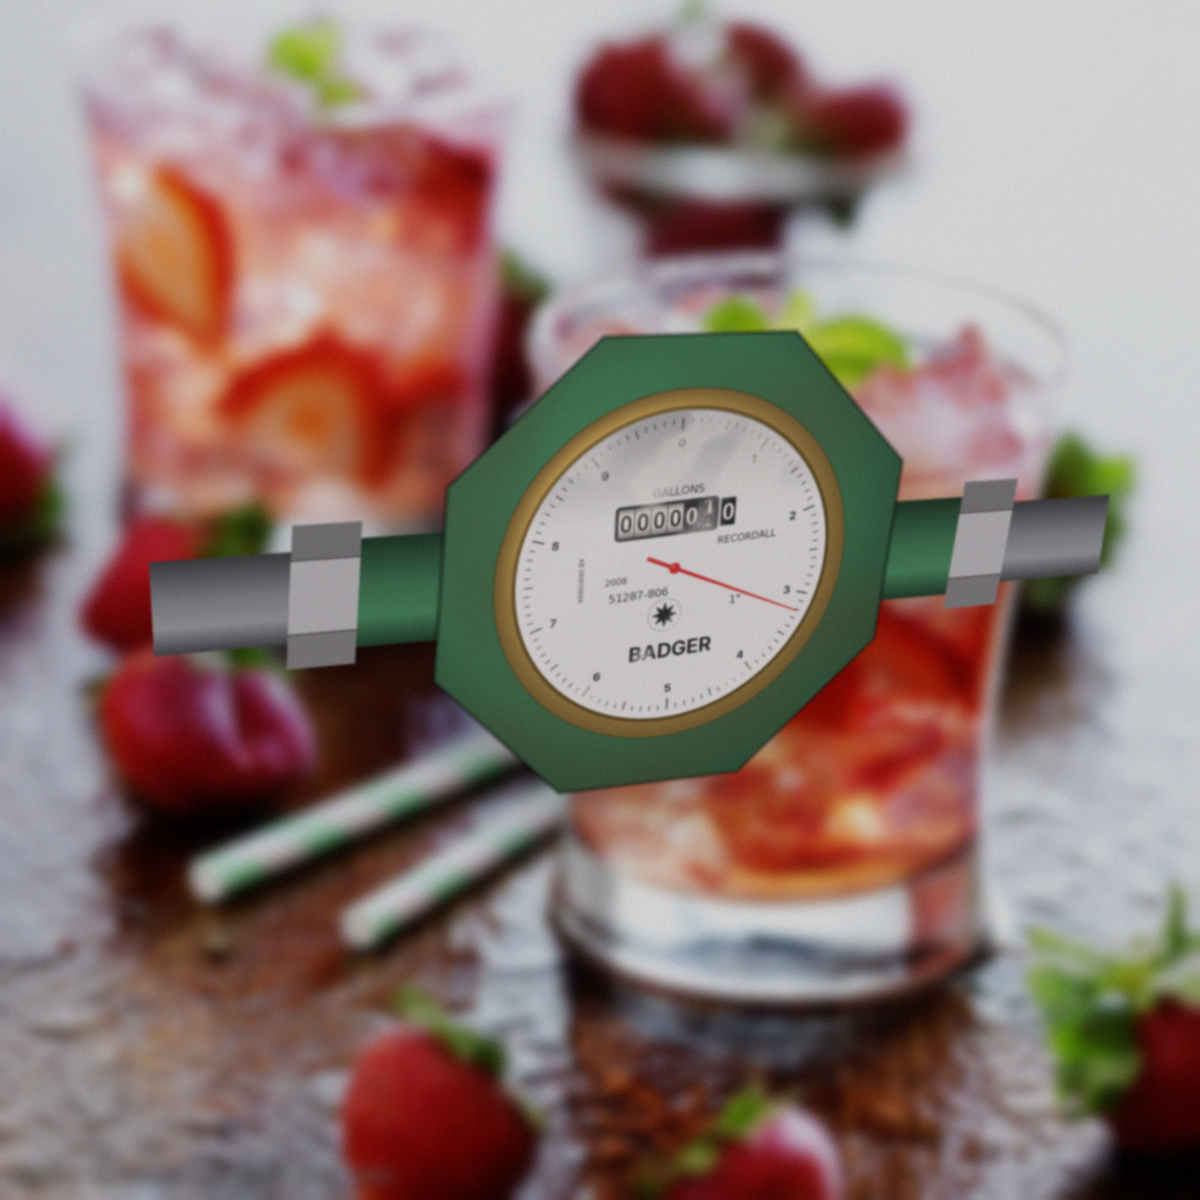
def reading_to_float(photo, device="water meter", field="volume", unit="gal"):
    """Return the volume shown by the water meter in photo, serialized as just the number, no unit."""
13.2
